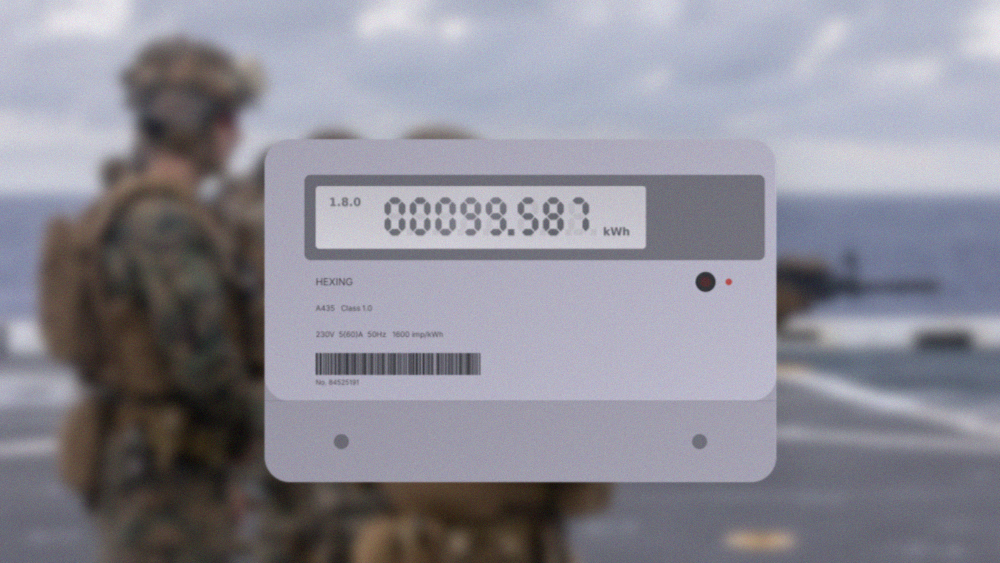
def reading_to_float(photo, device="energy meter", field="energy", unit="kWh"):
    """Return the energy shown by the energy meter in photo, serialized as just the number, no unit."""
99.587
